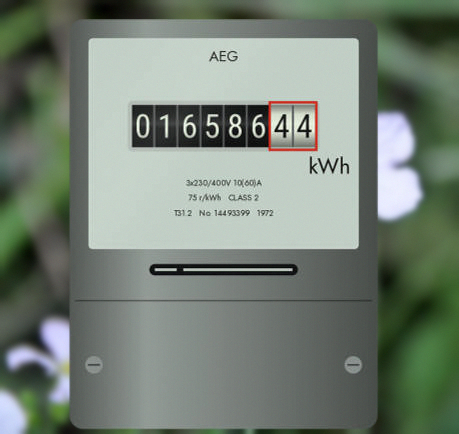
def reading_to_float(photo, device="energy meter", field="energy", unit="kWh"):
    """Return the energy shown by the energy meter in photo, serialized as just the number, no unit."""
16586.44
